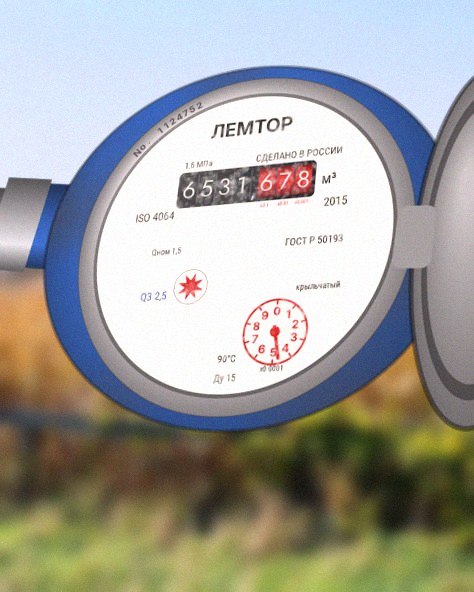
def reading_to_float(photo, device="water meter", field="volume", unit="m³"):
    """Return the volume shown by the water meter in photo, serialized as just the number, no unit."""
6531.6784
